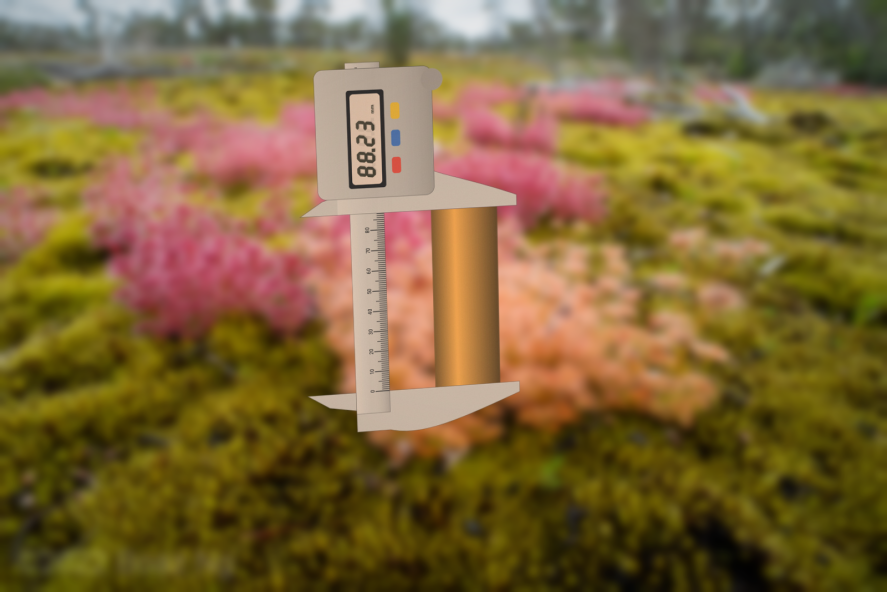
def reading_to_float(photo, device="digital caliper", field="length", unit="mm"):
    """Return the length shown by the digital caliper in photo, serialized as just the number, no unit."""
88.23
